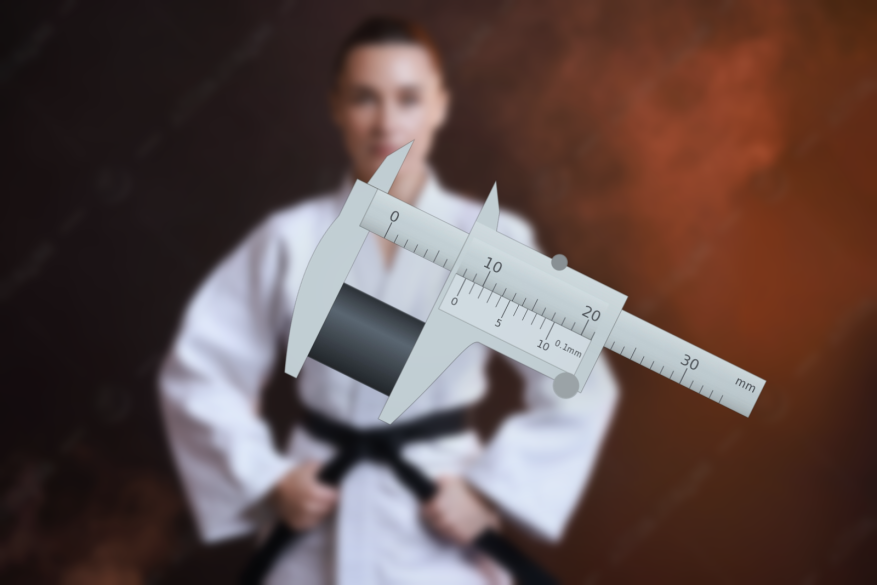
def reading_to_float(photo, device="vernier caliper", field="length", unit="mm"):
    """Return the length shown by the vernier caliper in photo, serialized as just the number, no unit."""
8.3
